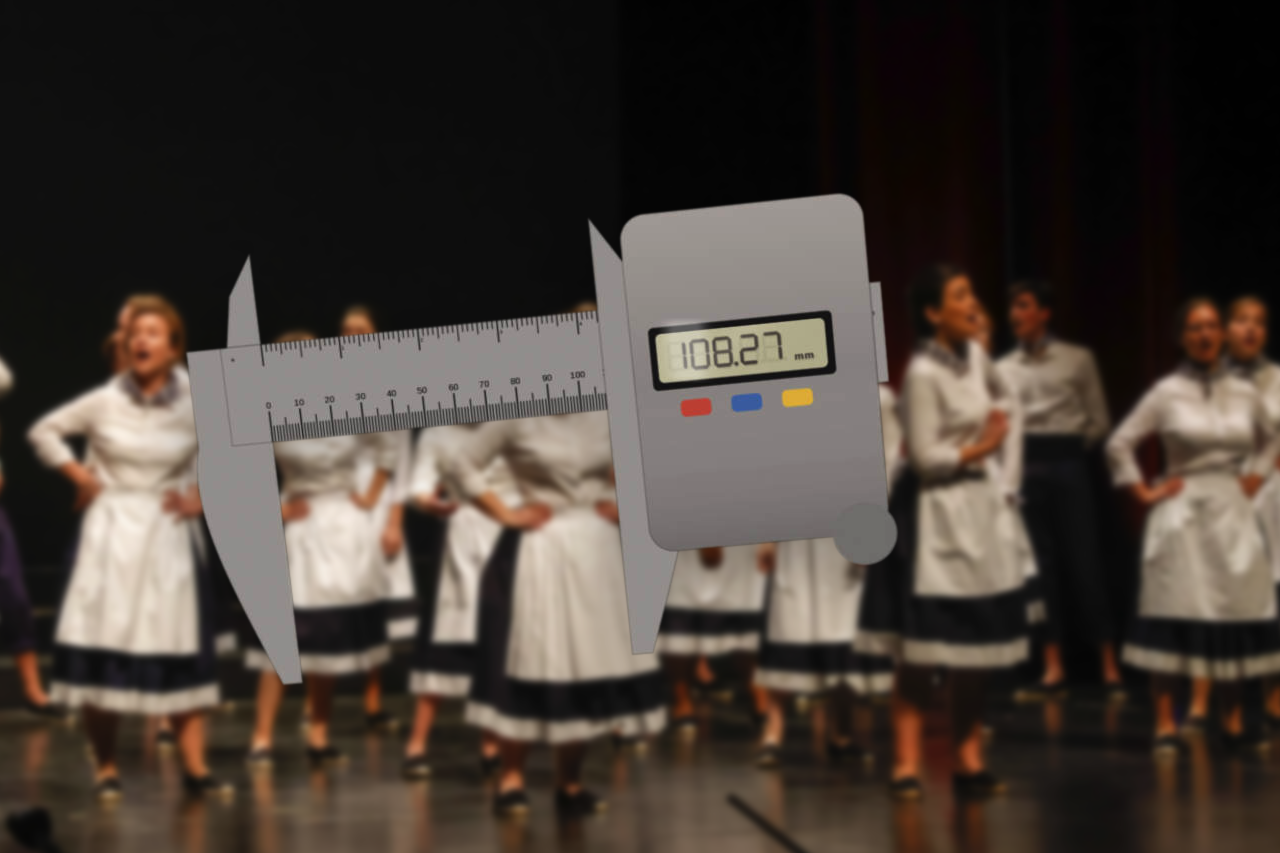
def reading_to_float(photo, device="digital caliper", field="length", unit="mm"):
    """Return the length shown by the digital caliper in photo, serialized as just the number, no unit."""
108.27
